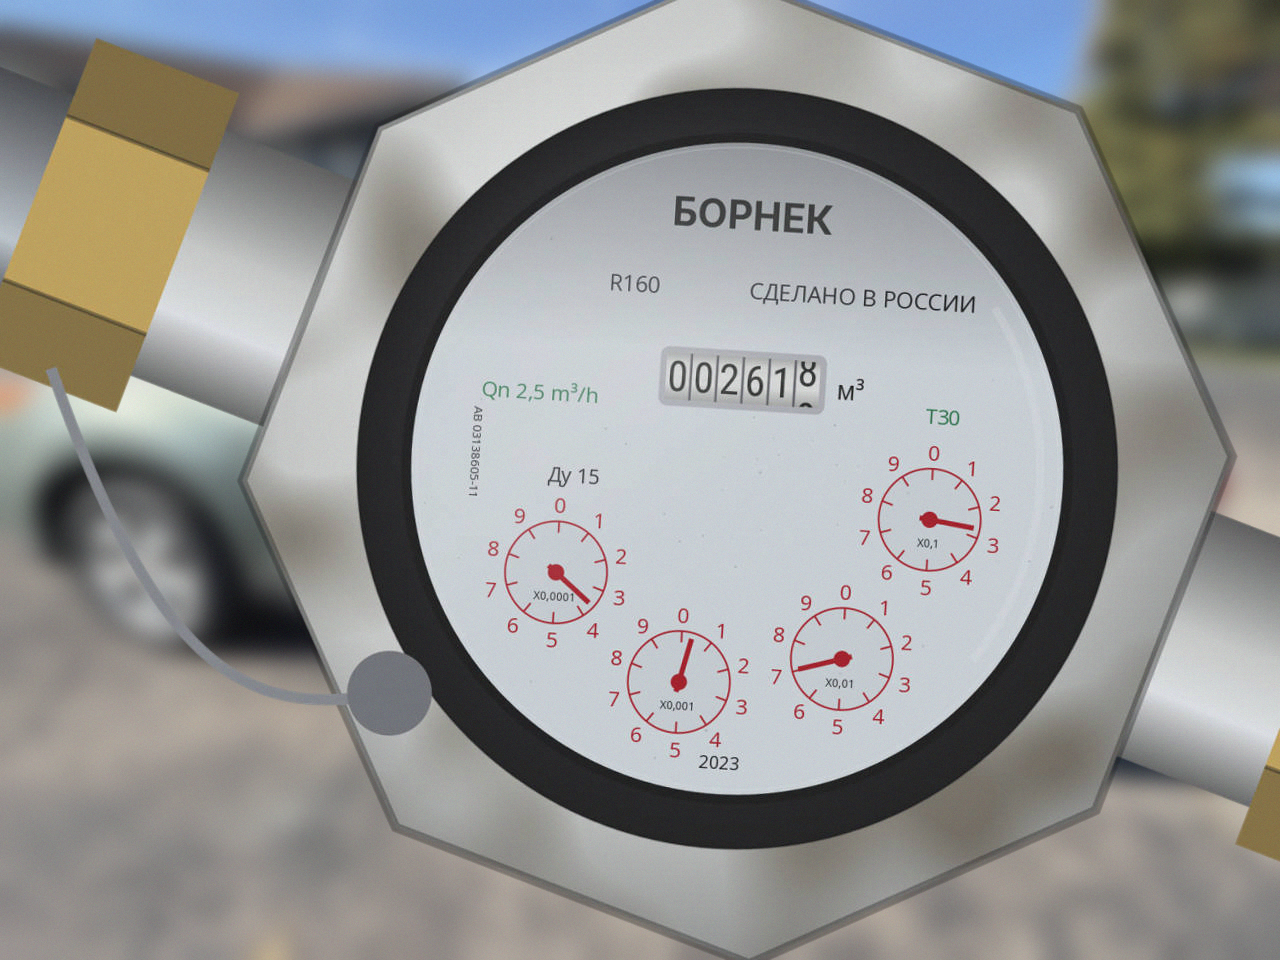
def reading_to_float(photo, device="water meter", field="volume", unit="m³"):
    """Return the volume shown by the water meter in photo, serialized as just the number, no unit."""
2618.2703
